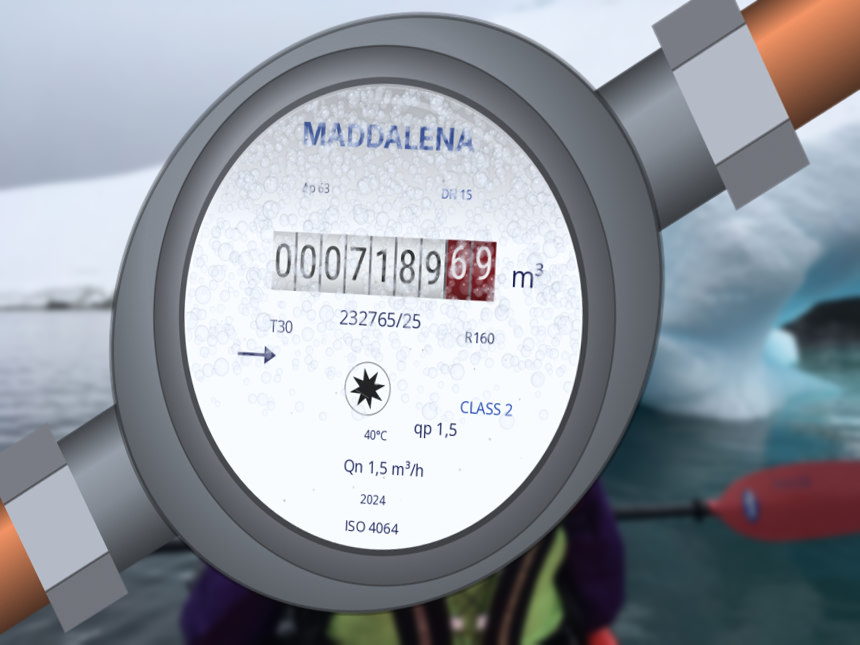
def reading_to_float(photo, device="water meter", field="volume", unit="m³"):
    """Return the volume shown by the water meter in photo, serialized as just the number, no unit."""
7189.69
